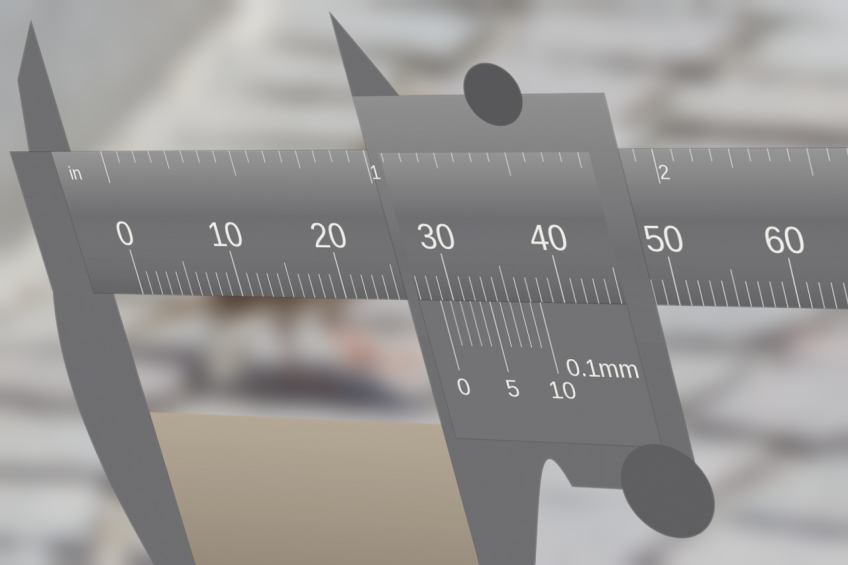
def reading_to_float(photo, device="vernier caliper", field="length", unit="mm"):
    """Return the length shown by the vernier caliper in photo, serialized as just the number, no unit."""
28.8
